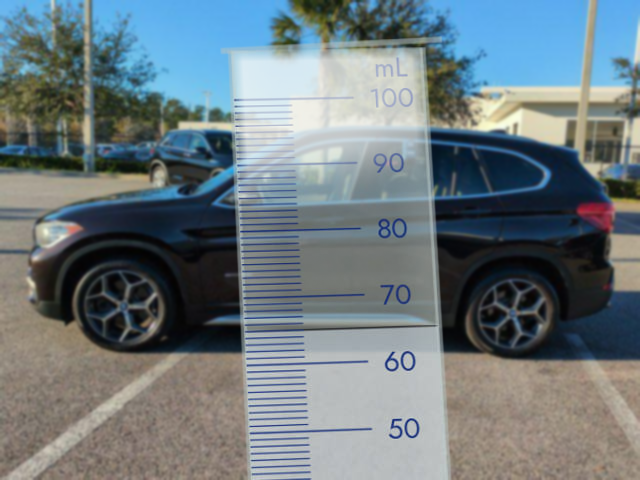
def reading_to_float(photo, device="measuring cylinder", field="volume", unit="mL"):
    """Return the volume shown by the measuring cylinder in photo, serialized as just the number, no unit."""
65
